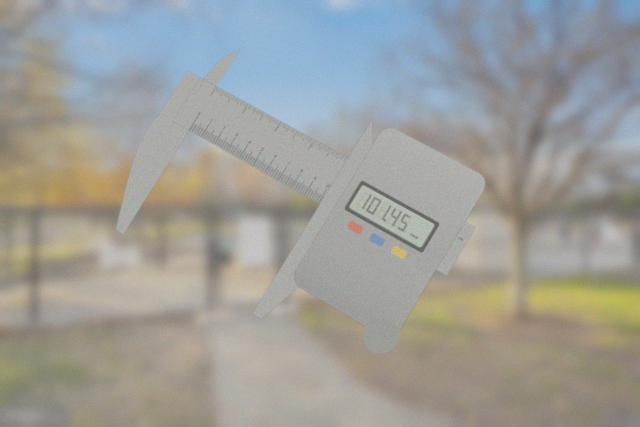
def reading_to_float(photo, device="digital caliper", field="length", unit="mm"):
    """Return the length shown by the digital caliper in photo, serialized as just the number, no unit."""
101.45
